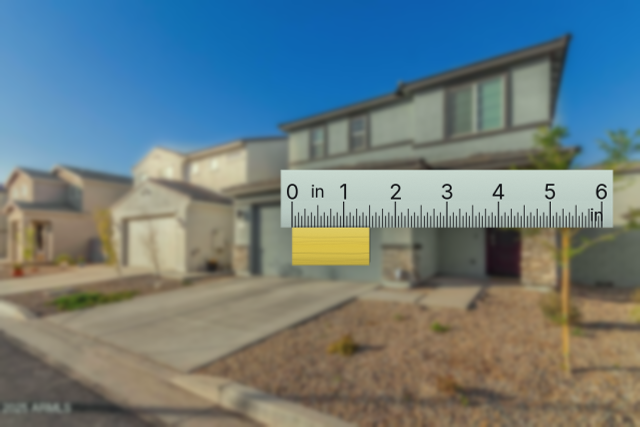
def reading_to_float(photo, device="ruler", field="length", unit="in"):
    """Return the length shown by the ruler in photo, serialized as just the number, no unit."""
1.5
